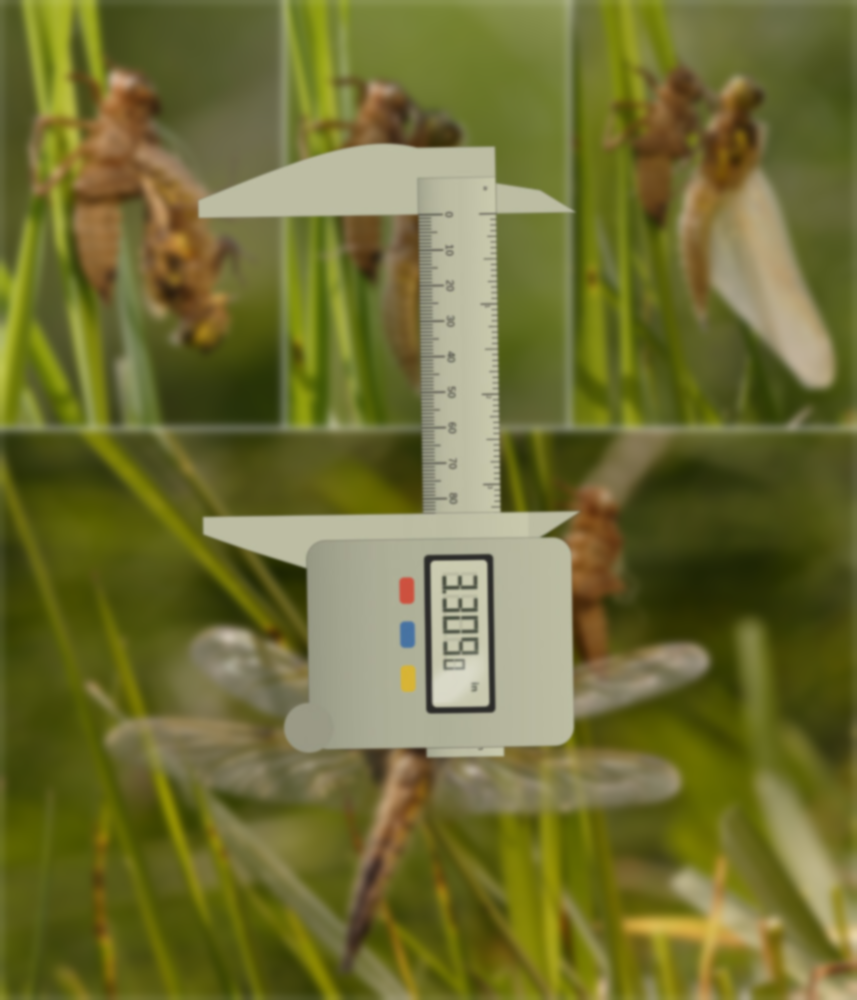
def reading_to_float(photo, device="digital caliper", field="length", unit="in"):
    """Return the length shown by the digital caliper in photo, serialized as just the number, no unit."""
3.3090
